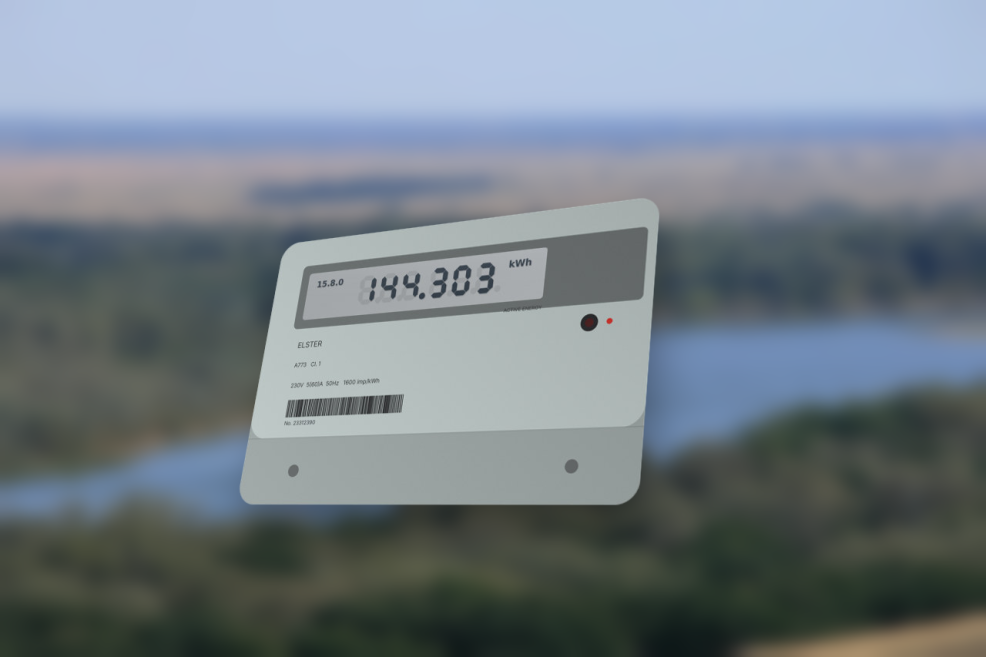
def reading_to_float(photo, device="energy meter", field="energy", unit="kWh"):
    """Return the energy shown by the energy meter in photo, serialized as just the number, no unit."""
144.303
